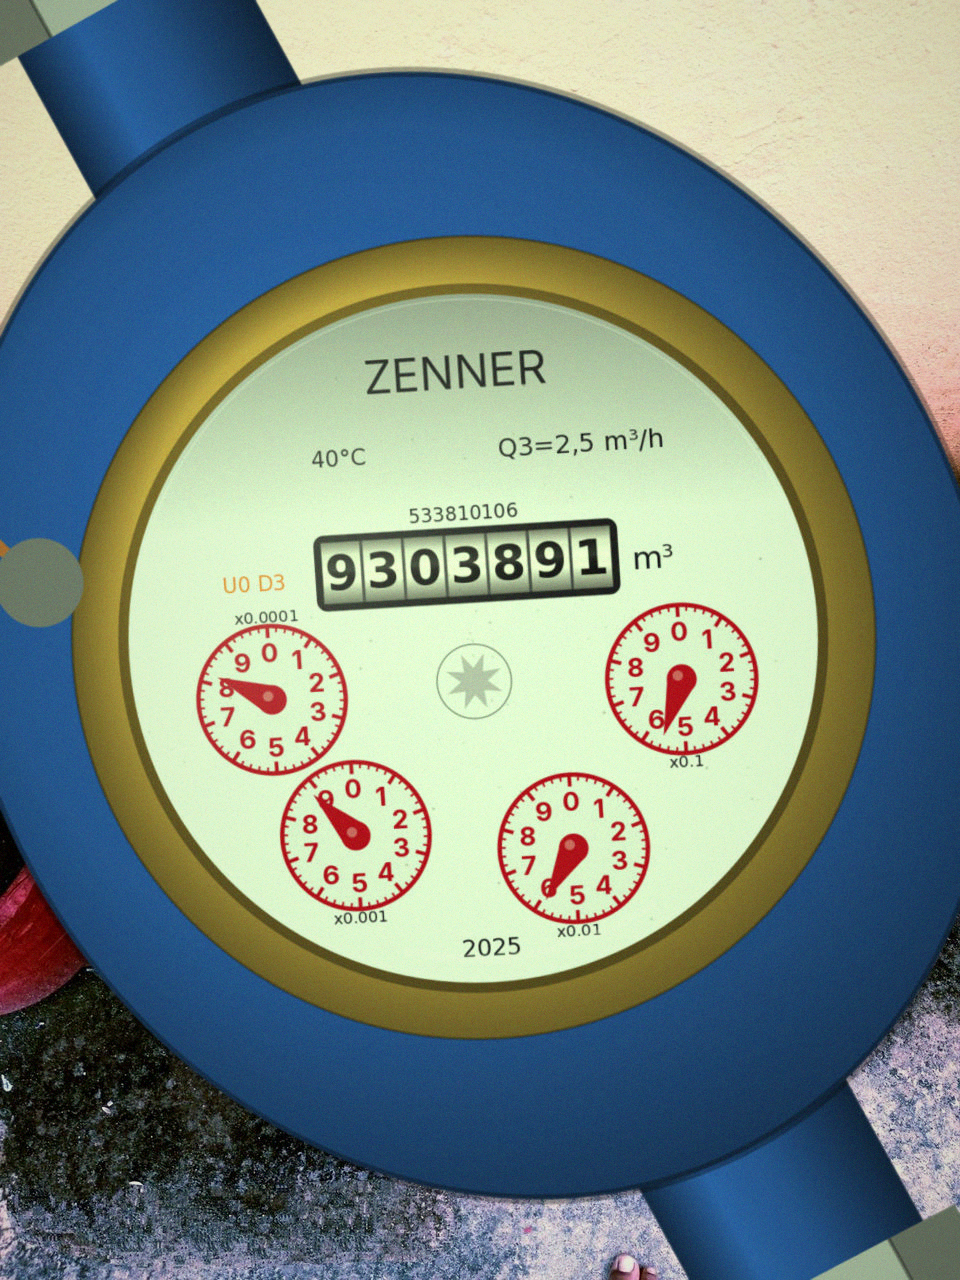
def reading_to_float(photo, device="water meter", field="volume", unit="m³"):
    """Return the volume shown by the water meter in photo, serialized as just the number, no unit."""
9303891.5588
